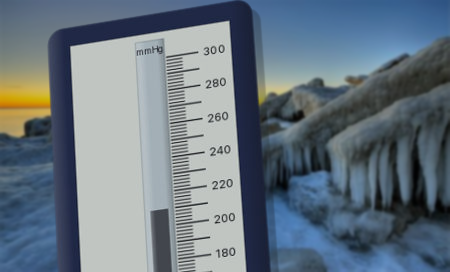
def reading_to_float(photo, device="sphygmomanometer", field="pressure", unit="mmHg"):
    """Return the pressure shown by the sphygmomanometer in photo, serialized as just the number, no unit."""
210
